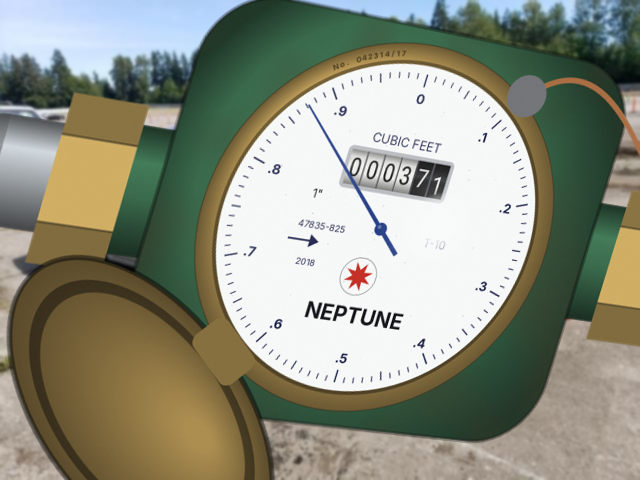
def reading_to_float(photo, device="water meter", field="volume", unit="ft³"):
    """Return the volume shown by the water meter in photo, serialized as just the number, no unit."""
370.87
